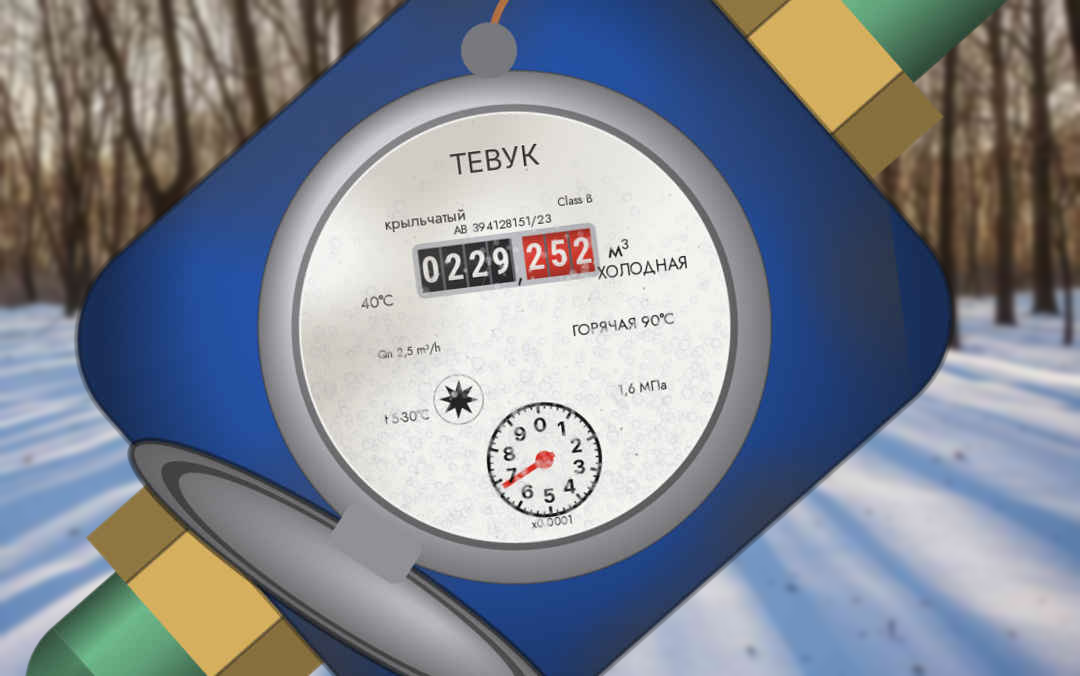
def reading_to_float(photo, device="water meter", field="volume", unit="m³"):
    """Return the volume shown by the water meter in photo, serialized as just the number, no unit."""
229.2526
